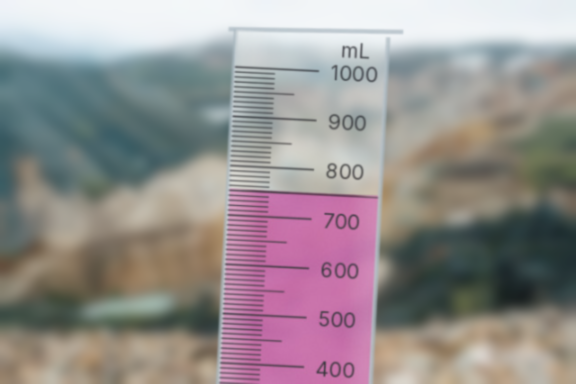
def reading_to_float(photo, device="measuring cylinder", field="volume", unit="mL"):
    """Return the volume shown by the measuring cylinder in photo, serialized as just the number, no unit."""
750
